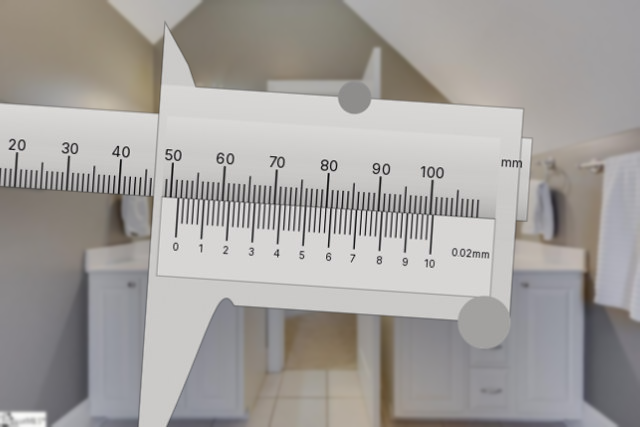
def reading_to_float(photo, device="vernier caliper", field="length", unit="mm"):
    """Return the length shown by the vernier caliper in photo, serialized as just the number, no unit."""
51.5
